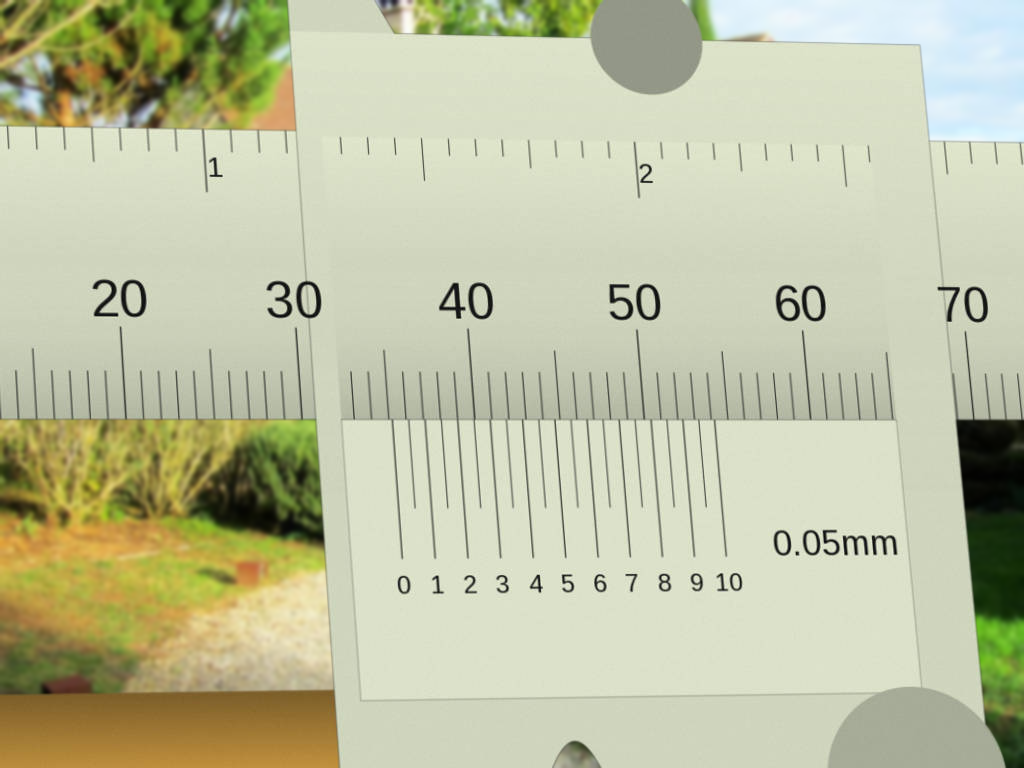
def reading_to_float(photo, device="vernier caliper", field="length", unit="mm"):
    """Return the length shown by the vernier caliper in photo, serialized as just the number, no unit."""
35.2
